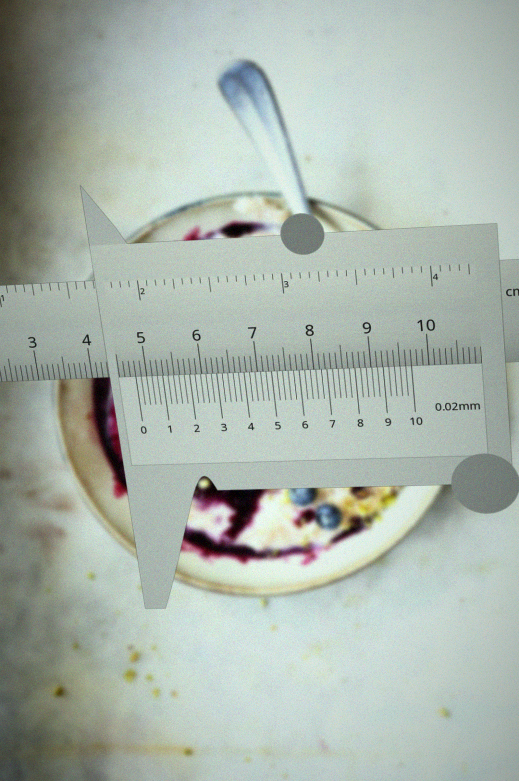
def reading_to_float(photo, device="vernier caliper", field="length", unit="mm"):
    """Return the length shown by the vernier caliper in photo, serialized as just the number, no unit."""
48.0
